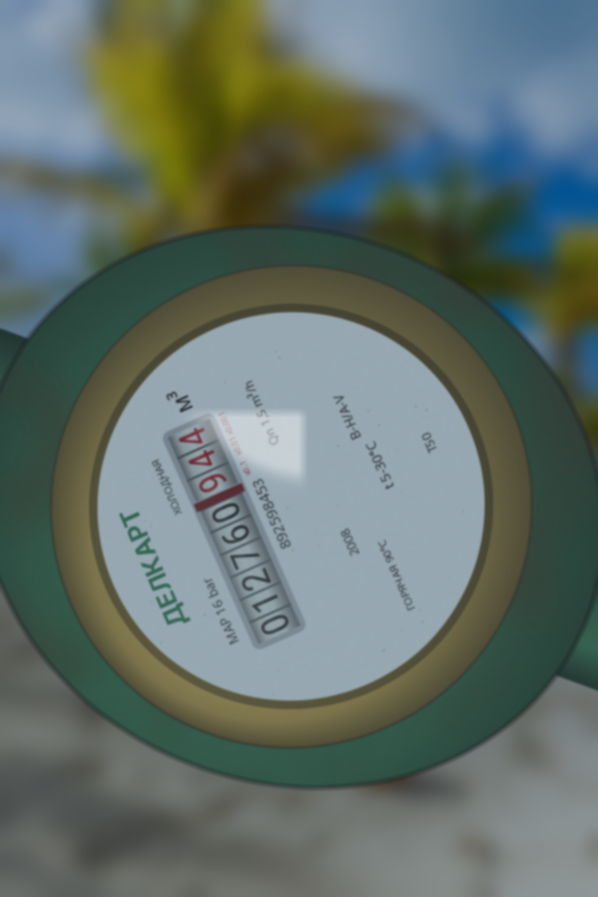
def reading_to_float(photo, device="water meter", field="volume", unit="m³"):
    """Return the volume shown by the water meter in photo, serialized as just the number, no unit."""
12760.944
